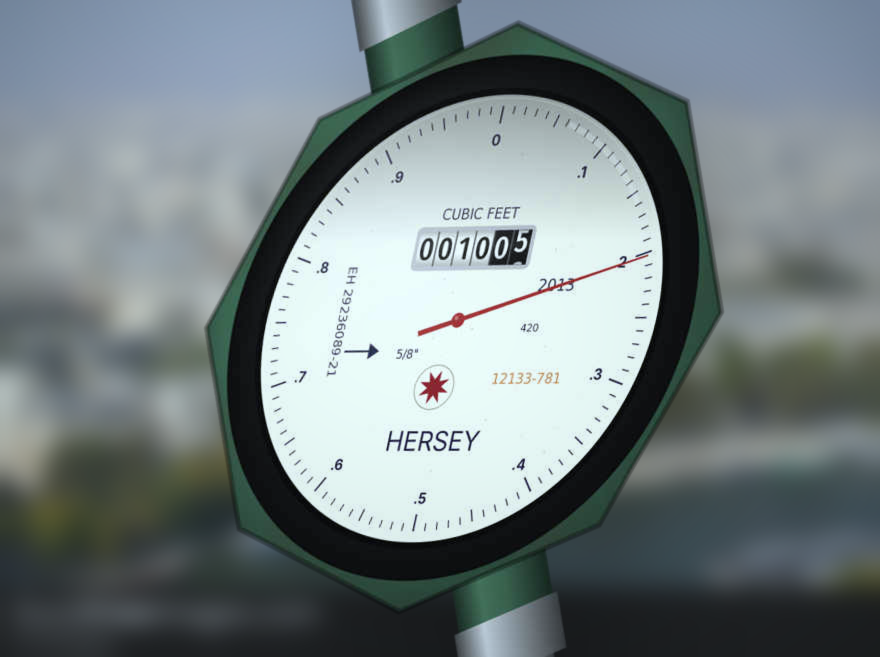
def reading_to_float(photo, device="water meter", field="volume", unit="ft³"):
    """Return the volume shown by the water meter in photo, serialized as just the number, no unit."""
1005.20
